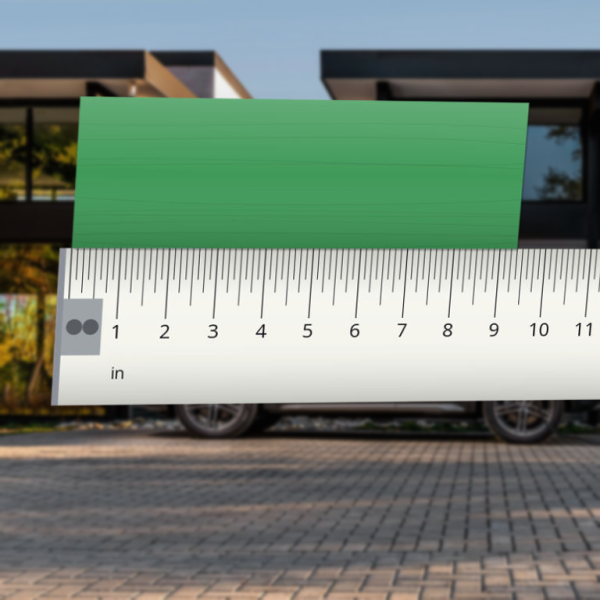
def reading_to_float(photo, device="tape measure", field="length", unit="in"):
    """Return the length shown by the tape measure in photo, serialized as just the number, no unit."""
9.375
